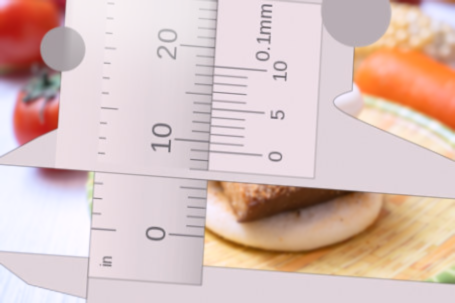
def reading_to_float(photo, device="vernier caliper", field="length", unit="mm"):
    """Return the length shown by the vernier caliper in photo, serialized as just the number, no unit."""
9.0
